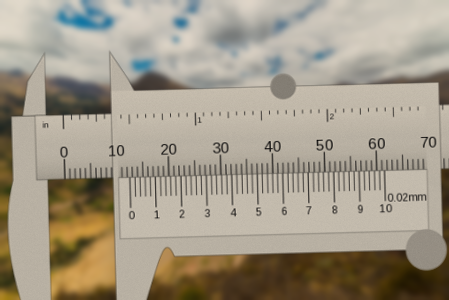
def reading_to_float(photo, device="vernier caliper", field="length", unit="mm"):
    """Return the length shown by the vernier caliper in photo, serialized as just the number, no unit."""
12.5
